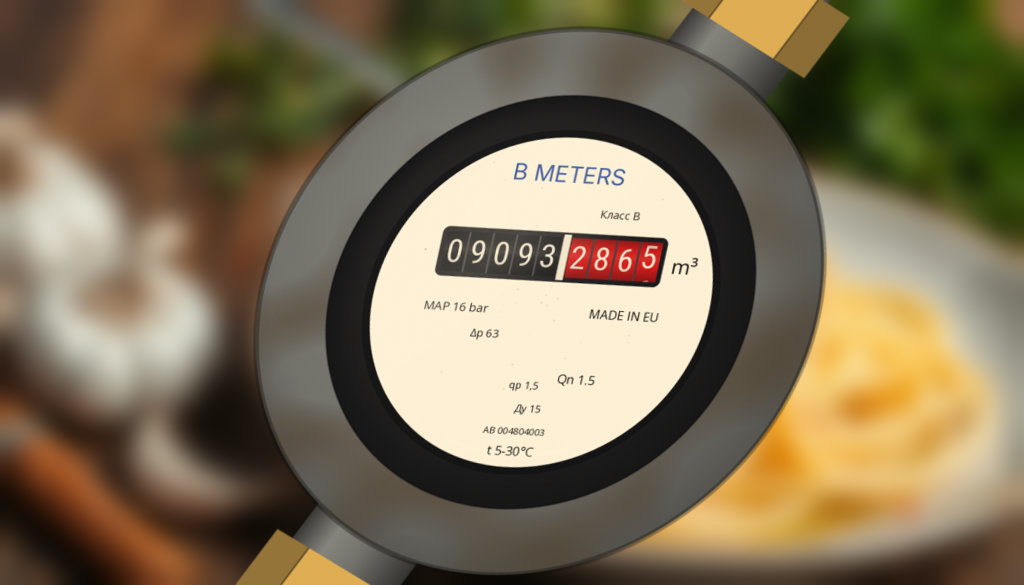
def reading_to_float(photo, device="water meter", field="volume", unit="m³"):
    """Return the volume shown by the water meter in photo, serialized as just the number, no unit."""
9093.2865
